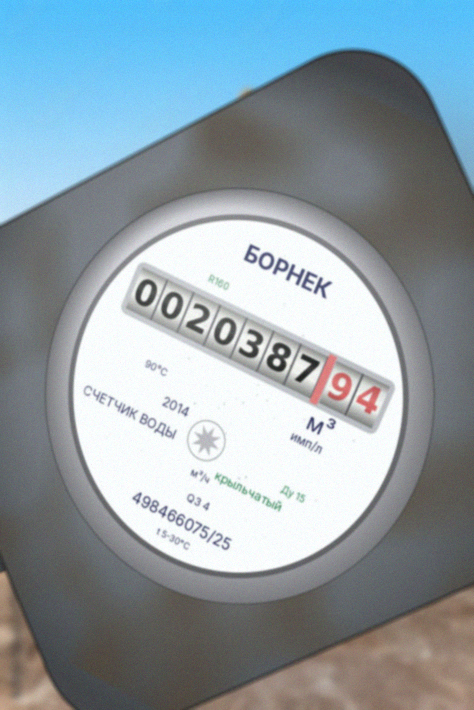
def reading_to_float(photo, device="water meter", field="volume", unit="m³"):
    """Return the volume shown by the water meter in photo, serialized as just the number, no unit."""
20387.94
